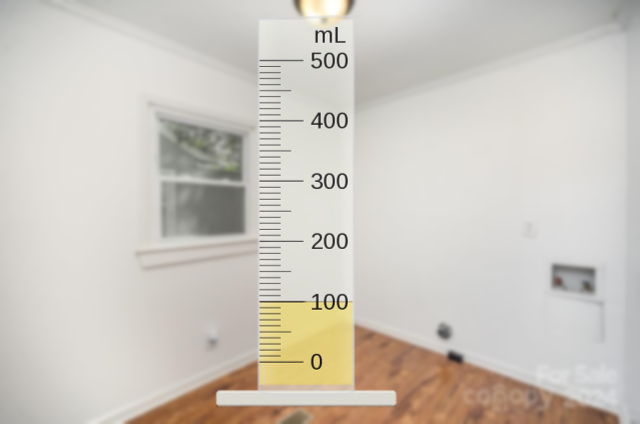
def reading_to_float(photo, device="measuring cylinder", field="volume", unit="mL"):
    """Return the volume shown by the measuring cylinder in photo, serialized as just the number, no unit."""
100
